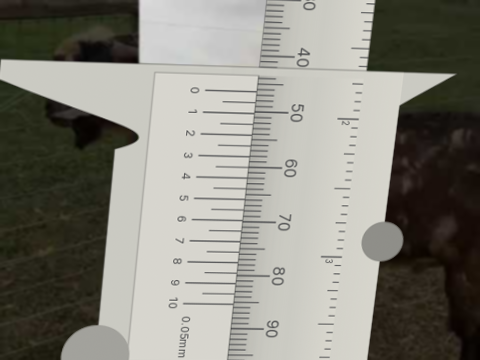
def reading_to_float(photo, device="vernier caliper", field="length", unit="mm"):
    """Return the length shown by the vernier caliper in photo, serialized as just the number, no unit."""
46.4
